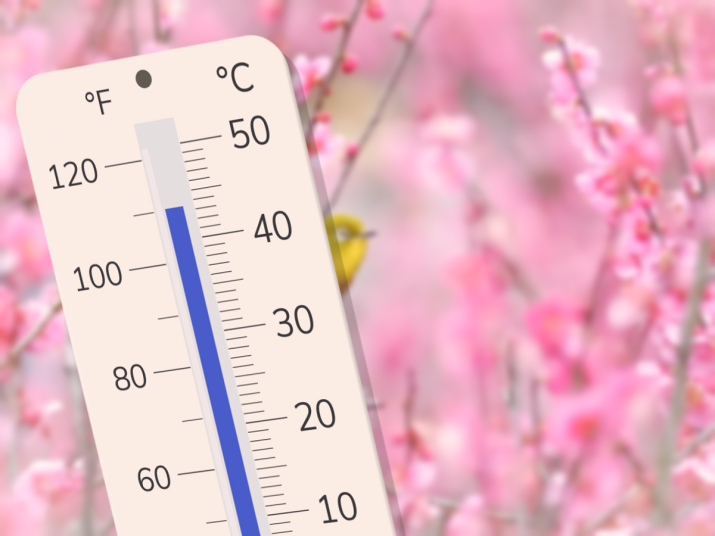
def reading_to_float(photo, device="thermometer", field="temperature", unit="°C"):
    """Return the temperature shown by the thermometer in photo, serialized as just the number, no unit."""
43.5
